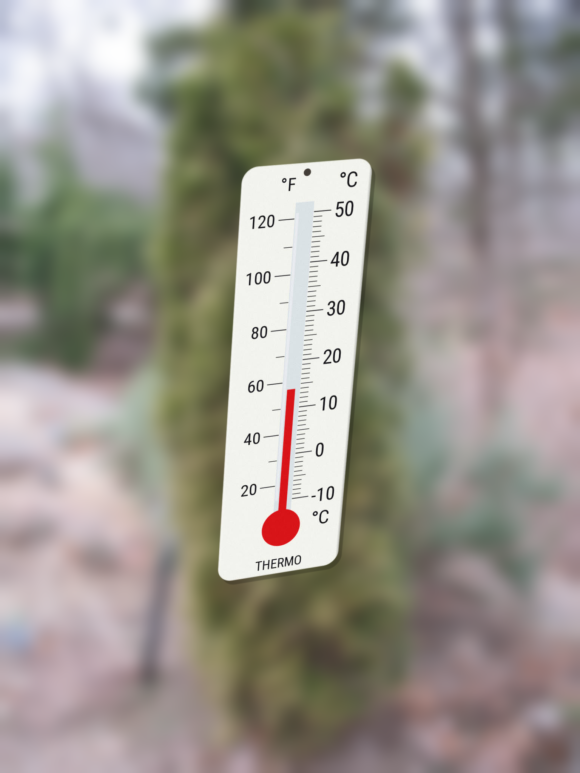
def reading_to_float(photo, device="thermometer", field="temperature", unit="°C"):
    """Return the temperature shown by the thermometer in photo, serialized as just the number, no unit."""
14
